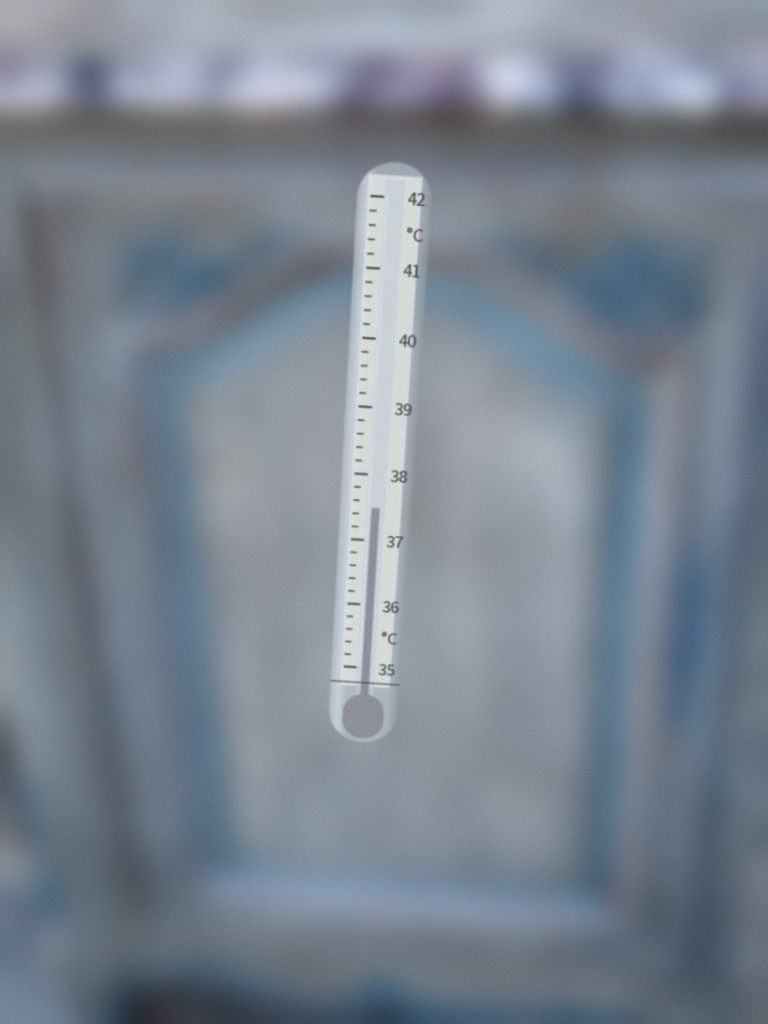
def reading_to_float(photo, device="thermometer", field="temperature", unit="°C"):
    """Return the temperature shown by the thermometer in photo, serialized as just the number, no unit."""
37.5
